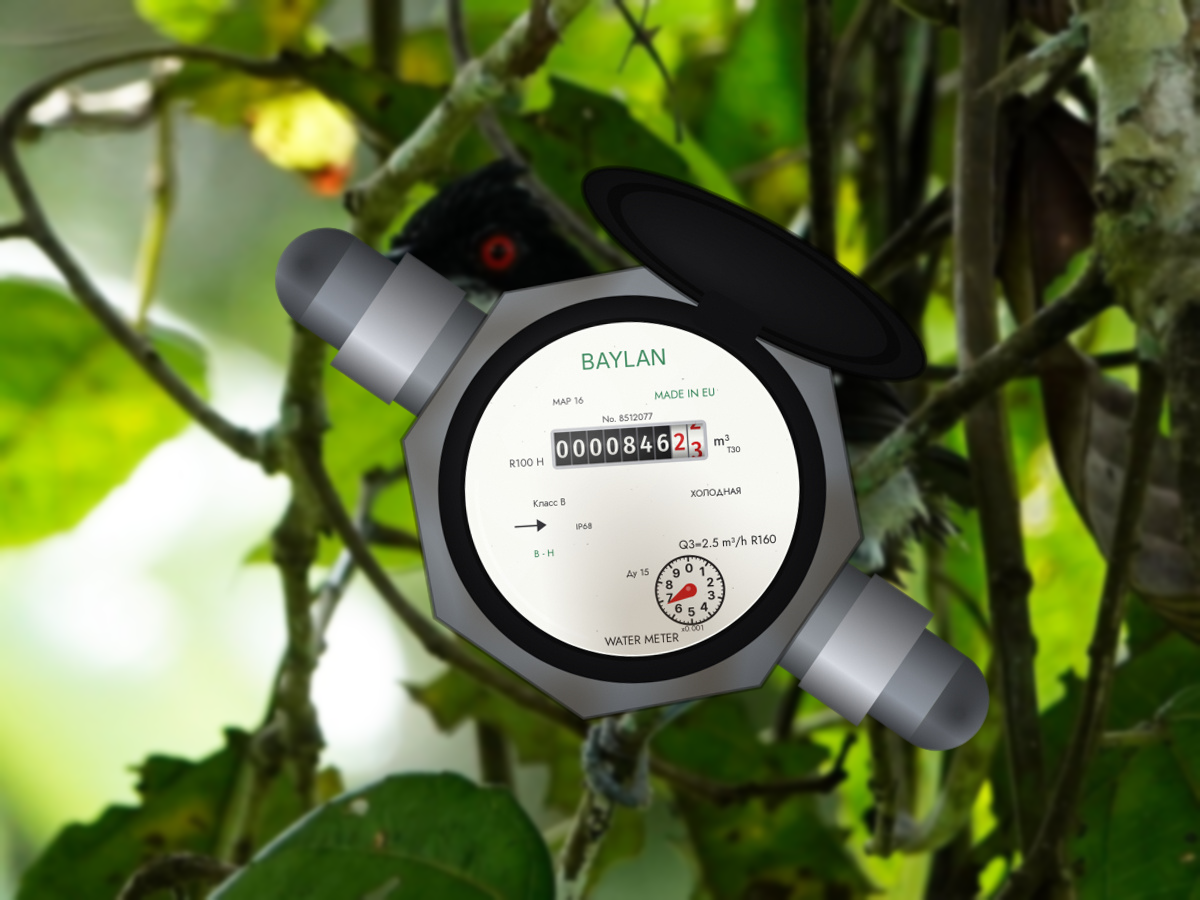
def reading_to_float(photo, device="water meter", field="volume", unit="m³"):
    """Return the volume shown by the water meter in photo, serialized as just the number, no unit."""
846.226
